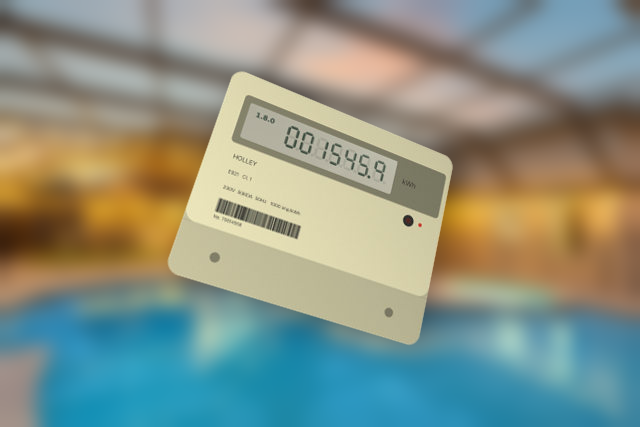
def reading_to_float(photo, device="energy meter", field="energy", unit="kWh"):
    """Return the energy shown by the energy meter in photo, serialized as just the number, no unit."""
1545.9
